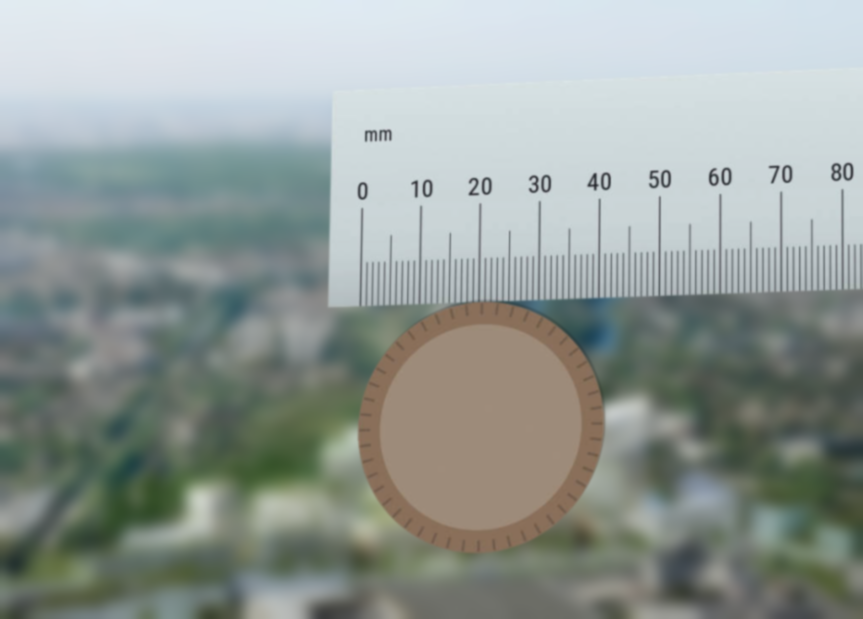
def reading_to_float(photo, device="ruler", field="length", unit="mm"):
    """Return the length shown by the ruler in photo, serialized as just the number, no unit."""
41
